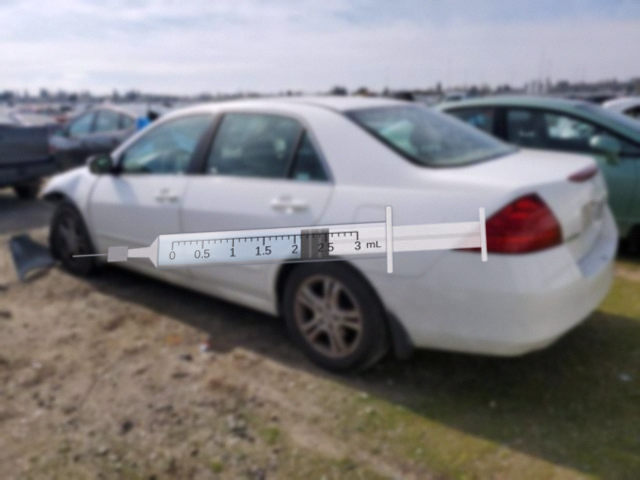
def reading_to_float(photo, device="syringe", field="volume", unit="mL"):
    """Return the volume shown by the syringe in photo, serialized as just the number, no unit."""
2.1
